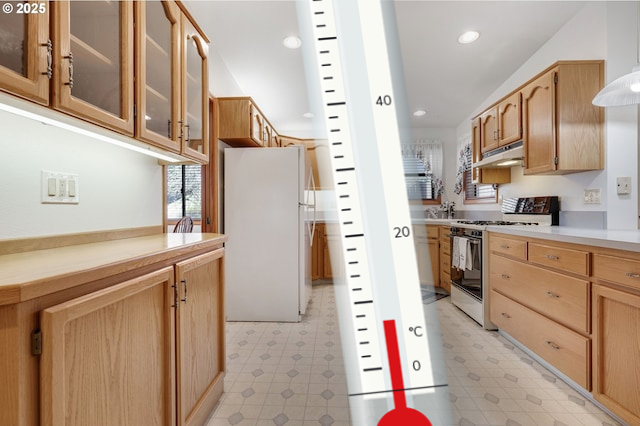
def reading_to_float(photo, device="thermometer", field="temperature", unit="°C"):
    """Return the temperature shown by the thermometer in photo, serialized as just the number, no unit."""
7
